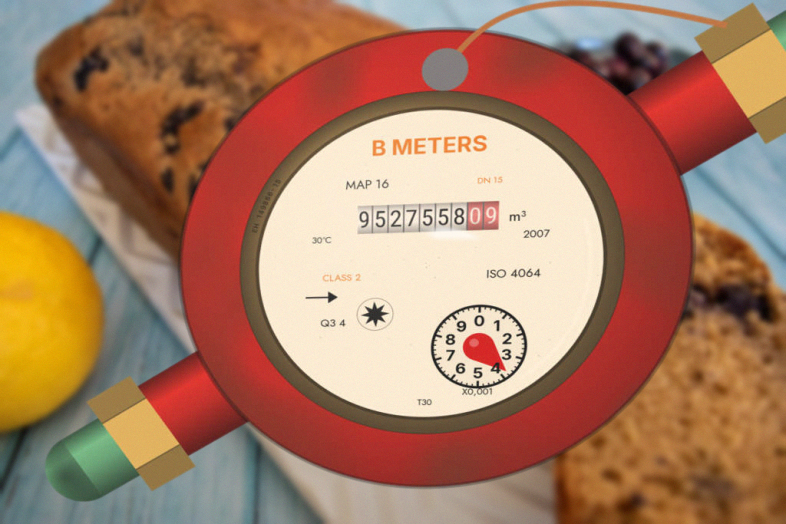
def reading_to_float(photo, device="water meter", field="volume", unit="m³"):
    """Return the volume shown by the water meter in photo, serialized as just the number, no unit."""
9527558.093
